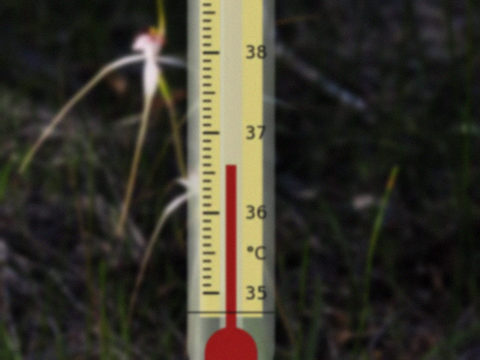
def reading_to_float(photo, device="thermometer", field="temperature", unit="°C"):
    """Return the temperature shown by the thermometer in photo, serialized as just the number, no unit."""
36.6
